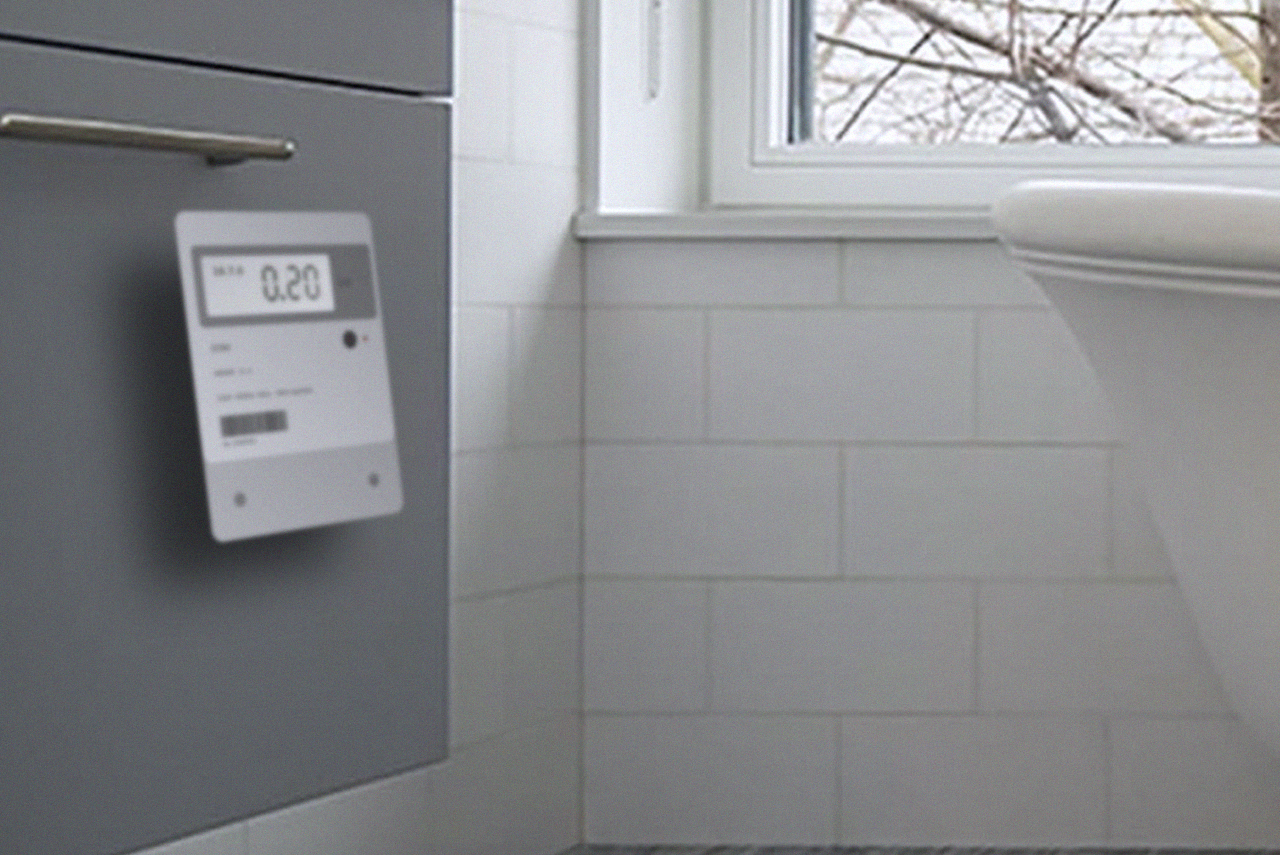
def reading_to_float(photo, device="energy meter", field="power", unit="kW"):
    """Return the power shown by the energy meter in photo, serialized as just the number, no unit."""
0.20
